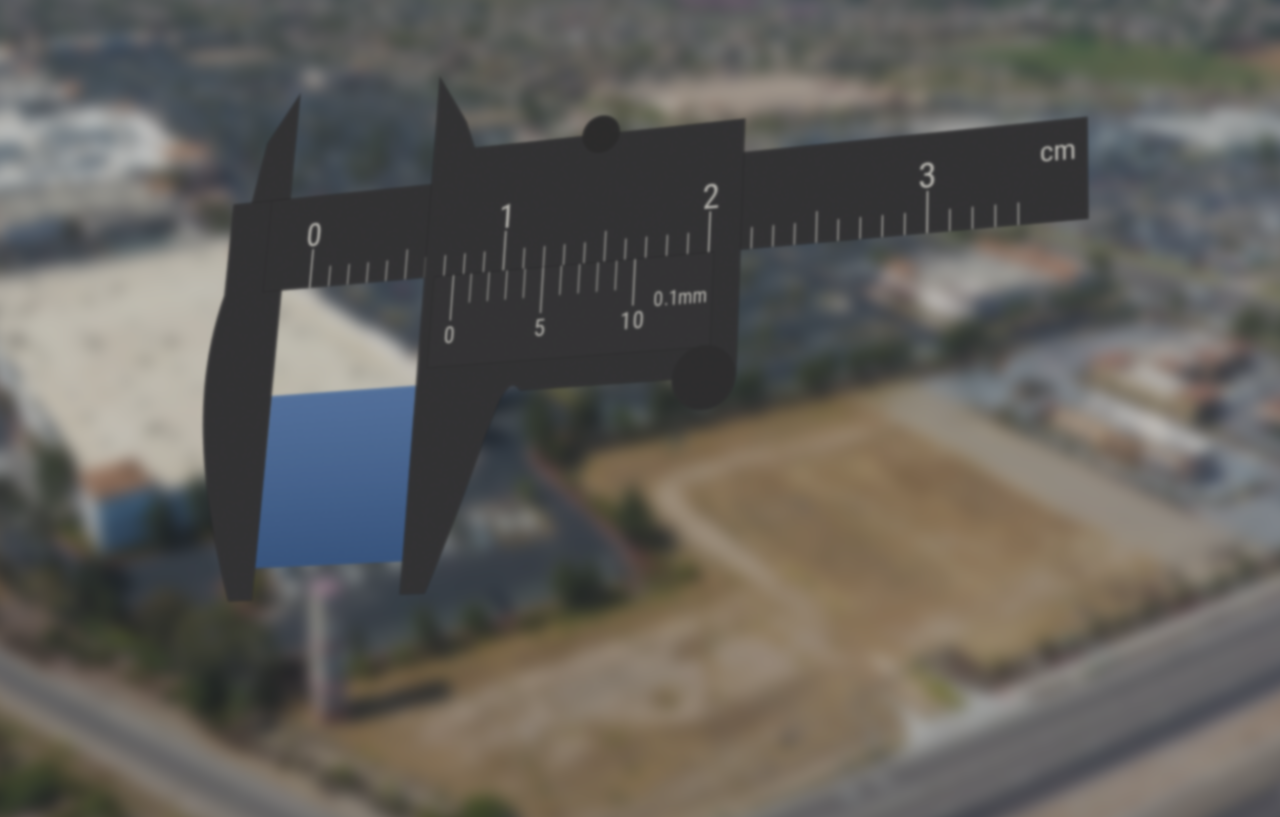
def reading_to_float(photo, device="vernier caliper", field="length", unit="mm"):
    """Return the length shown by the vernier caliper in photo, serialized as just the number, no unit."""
7.5
